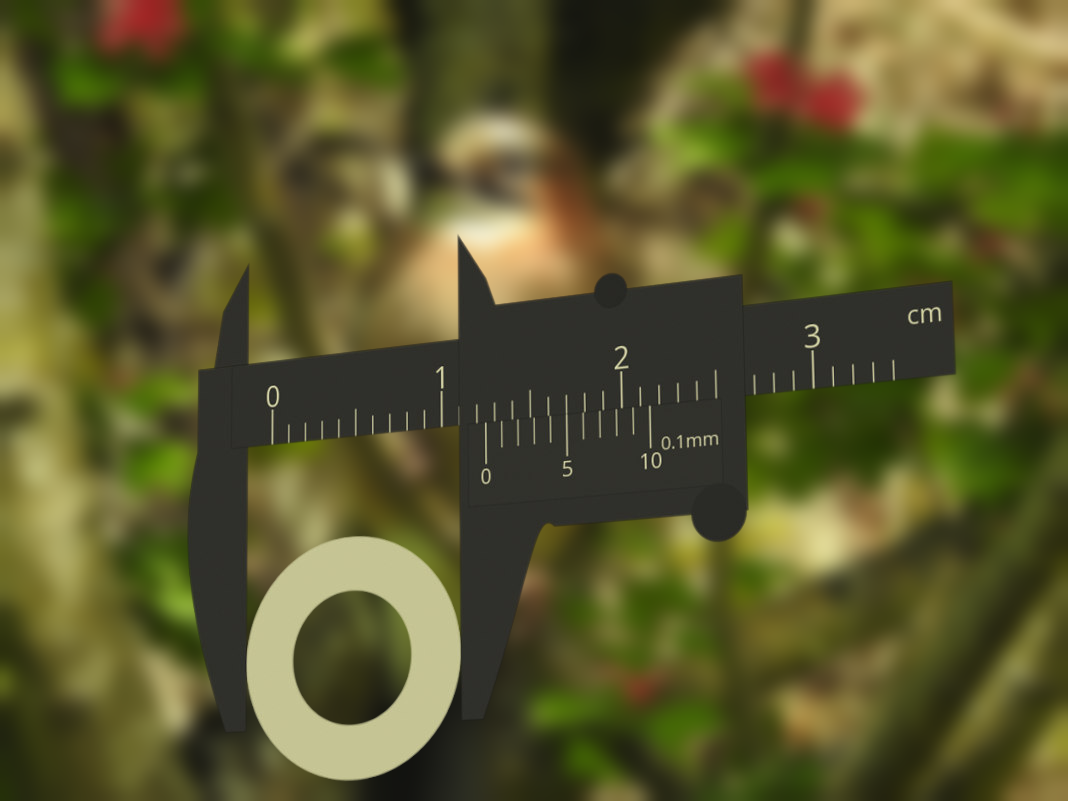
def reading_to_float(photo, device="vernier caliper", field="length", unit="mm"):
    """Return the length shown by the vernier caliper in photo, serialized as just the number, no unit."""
12.5
